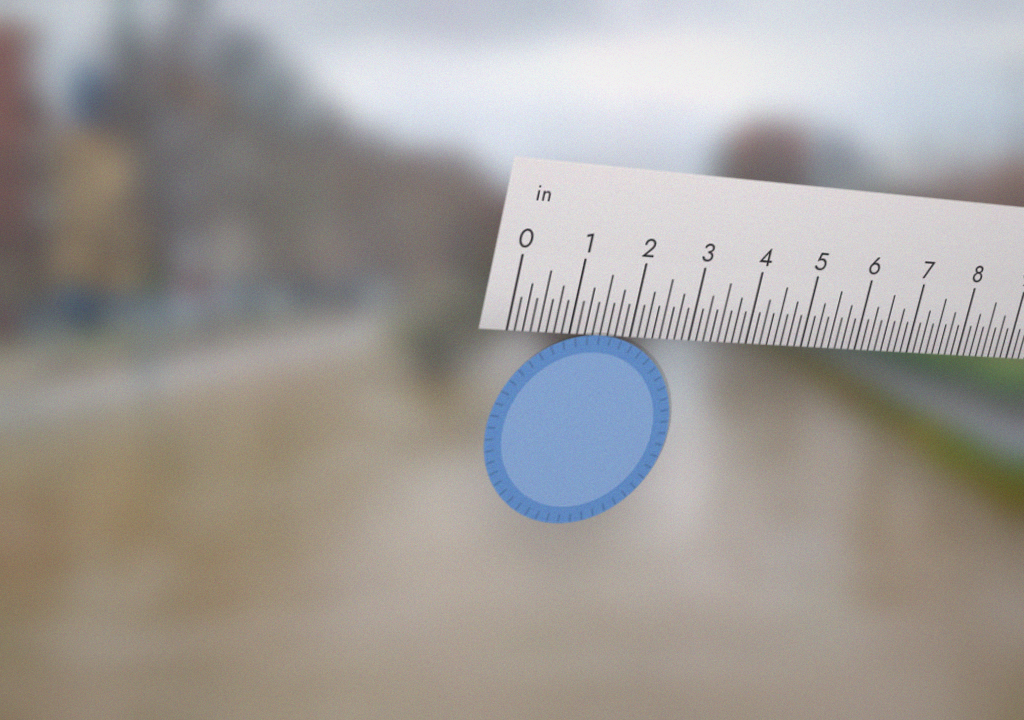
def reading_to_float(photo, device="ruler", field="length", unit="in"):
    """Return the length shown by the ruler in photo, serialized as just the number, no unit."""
3
